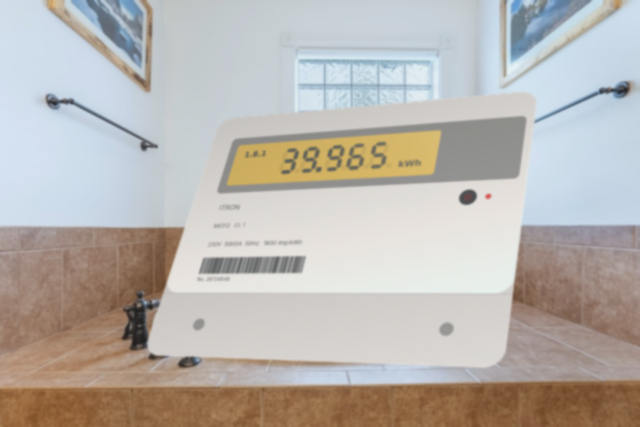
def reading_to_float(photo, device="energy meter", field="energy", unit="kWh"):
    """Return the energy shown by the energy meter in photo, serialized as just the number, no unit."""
39.965
